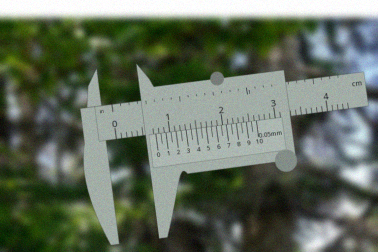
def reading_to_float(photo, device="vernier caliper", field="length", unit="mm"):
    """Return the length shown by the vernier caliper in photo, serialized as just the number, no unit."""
7.4
